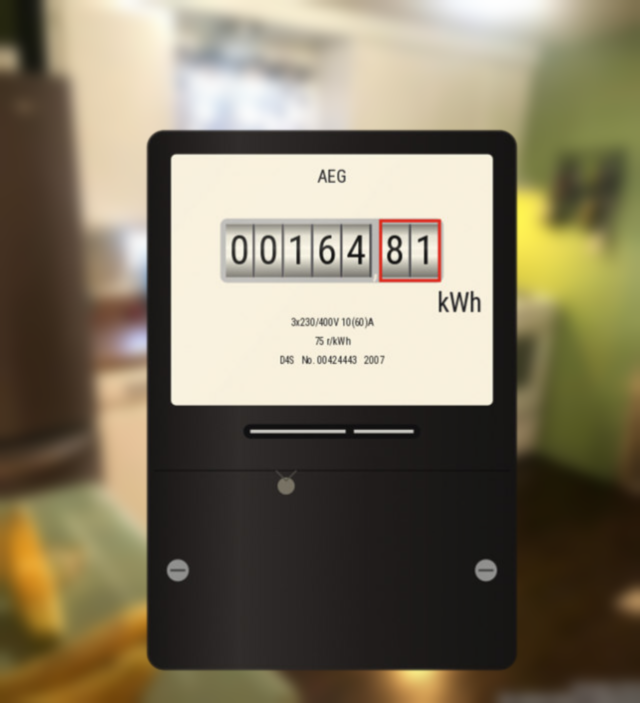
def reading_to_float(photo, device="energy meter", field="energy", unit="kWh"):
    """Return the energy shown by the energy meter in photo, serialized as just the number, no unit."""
164.81
